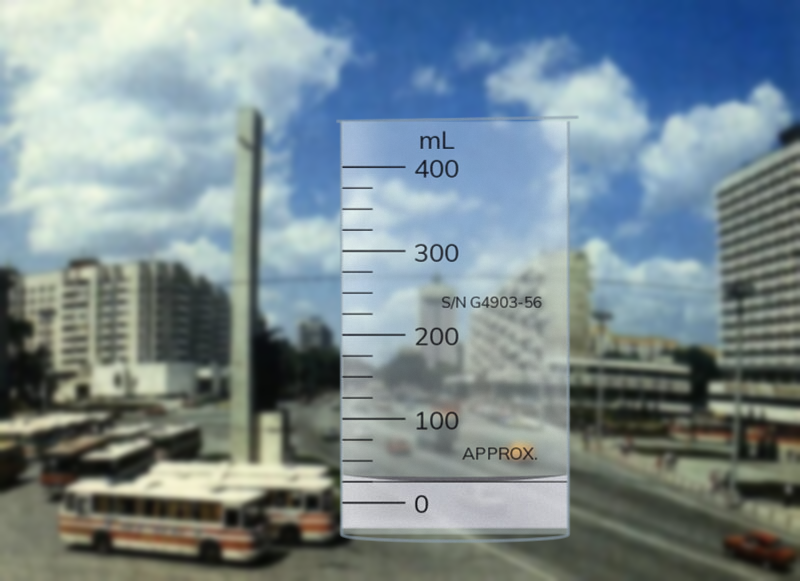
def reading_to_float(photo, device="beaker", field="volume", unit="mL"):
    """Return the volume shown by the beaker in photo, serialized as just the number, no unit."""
25
